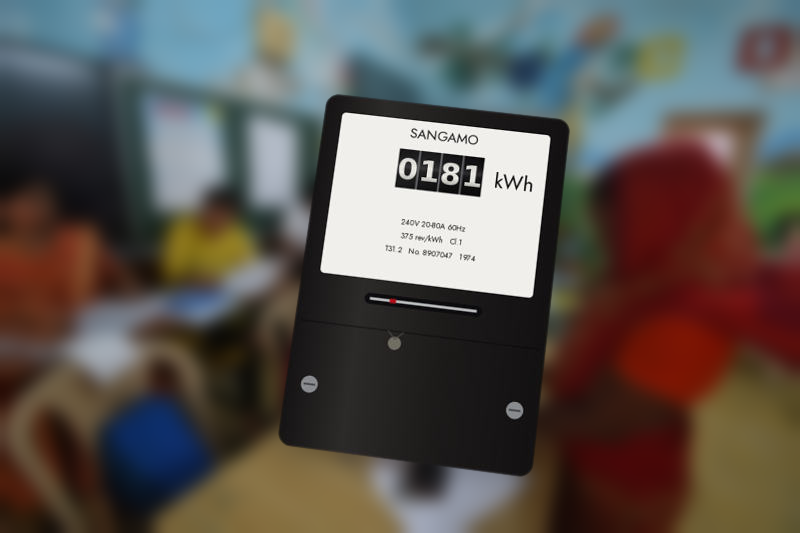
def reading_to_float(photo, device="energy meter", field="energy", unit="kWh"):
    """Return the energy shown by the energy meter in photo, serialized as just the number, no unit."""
181
